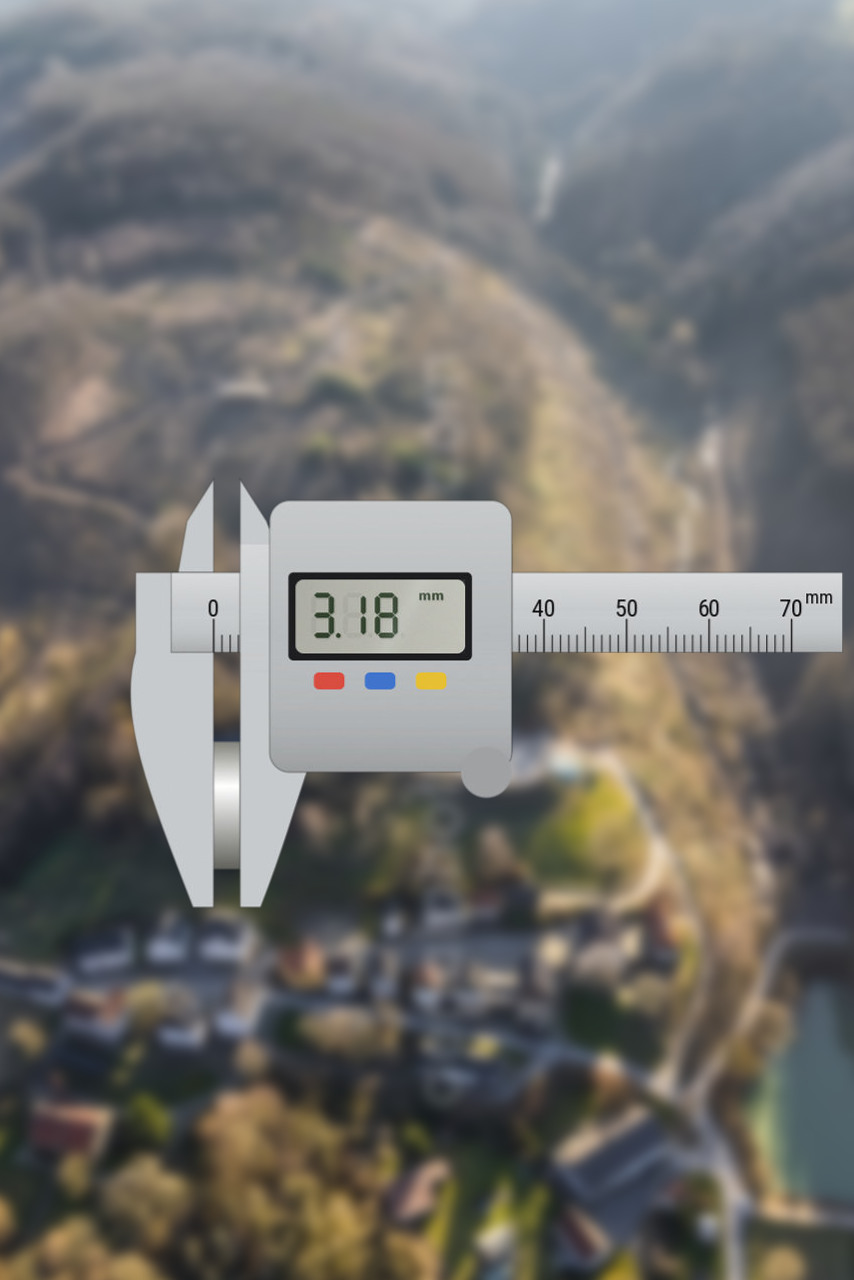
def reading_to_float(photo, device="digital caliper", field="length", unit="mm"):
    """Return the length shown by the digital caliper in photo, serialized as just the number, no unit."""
3.18
